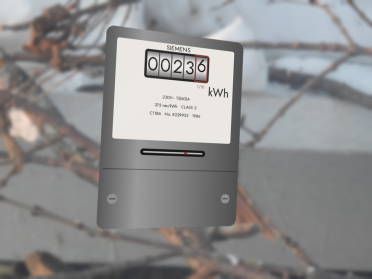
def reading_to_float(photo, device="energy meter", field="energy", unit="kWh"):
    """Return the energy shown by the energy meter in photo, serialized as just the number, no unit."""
23.6
